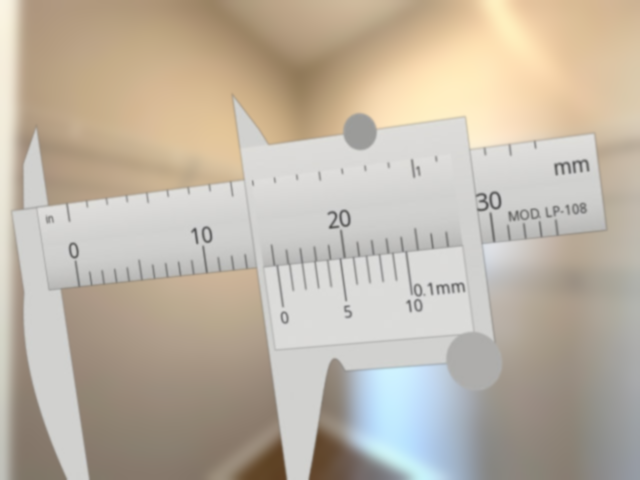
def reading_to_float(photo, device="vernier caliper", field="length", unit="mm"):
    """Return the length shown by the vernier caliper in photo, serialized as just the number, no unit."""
15.2
